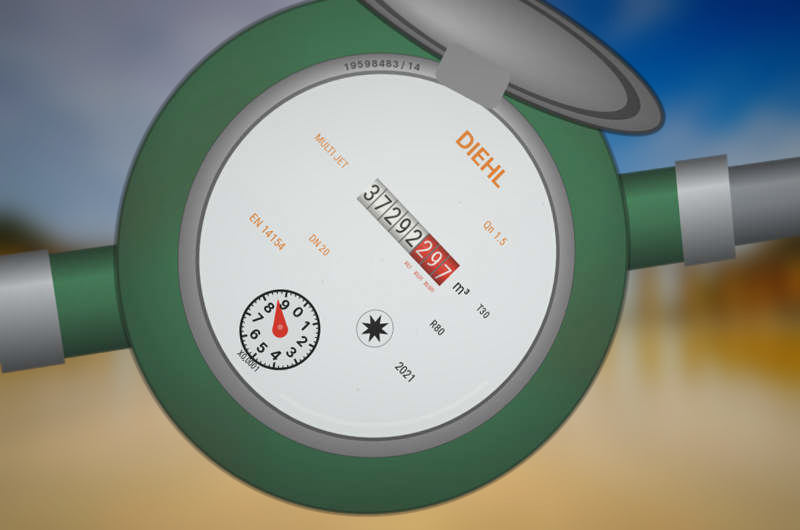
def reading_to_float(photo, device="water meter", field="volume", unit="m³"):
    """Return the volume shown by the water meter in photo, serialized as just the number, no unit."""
37292.2968
